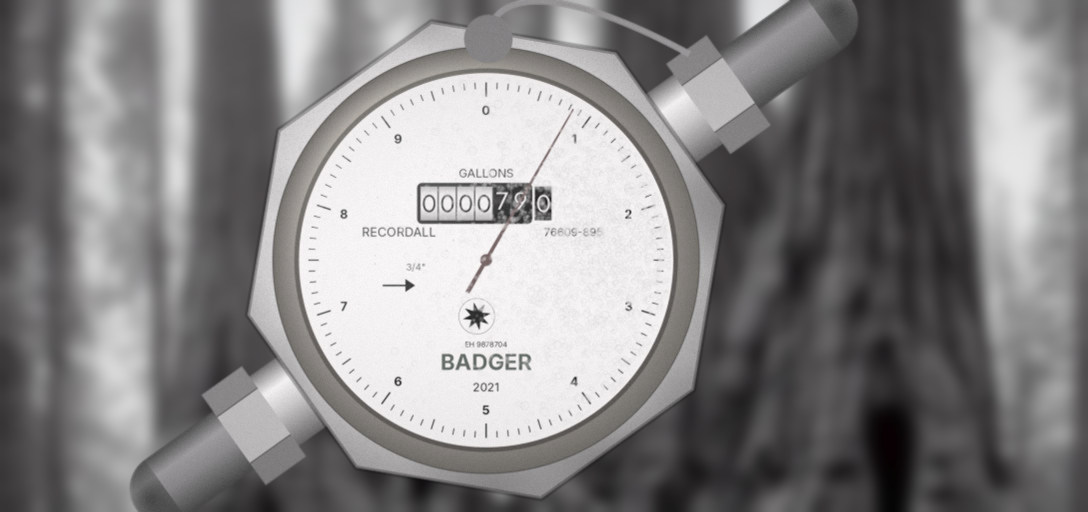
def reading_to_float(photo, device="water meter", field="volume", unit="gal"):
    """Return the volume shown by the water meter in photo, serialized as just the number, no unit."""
790.8
